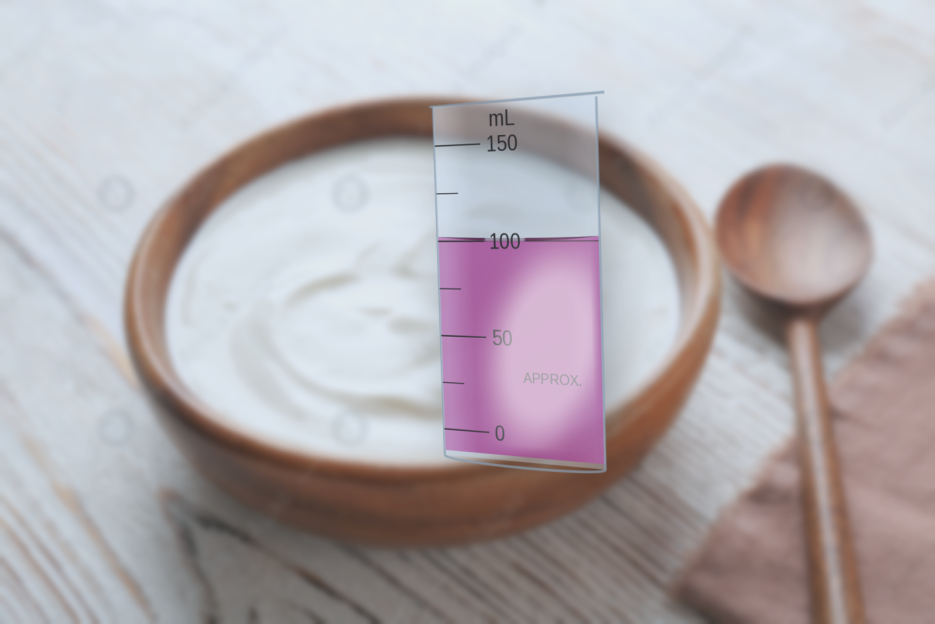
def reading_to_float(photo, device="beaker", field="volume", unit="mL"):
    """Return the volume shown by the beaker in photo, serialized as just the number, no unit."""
100
